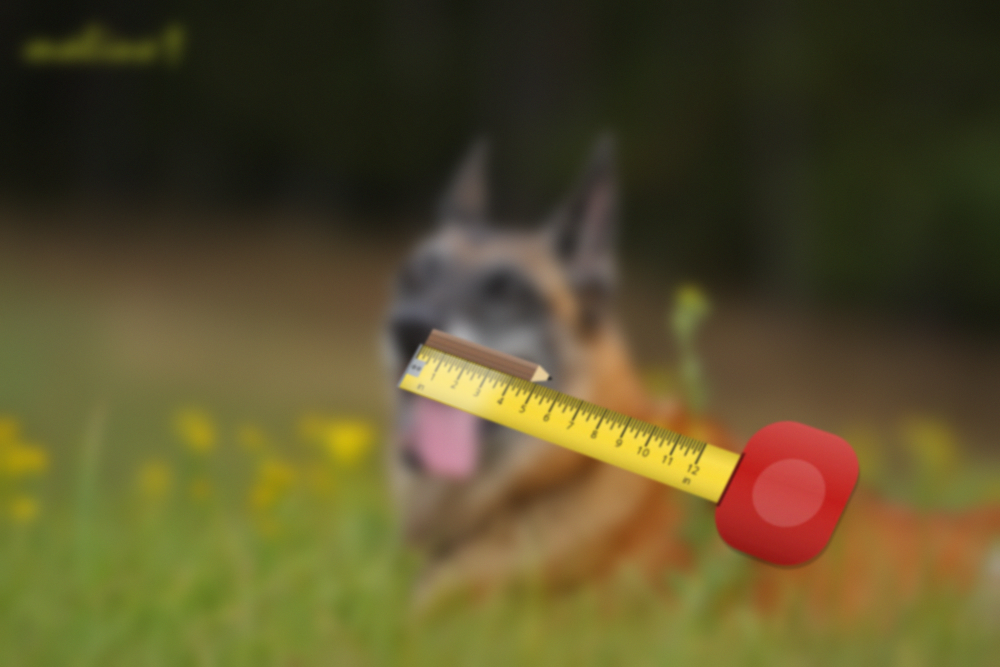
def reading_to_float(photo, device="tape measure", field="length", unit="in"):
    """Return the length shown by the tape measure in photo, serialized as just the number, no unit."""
5.5
